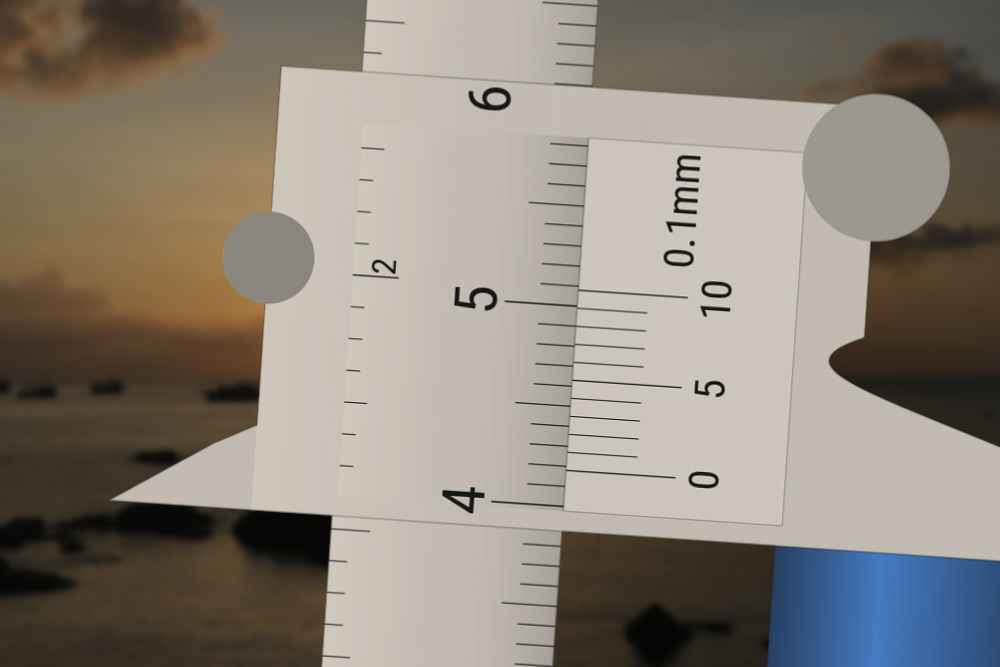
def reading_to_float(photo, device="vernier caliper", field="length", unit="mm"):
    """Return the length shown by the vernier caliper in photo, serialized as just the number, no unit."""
41.8
